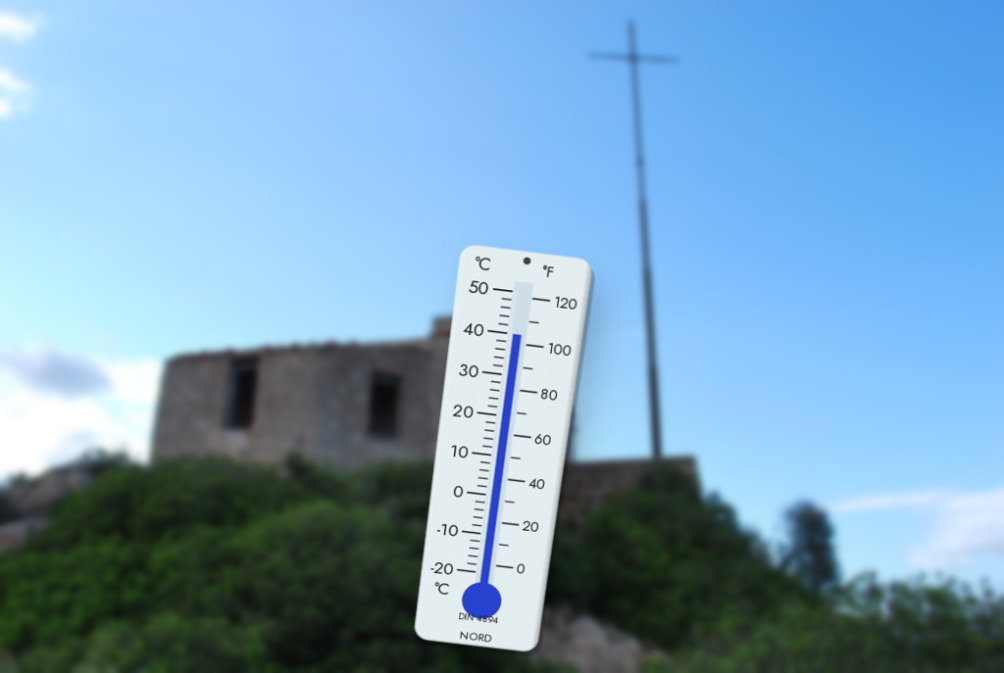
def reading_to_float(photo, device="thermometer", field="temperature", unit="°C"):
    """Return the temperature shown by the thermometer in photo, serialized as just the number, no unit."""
40
